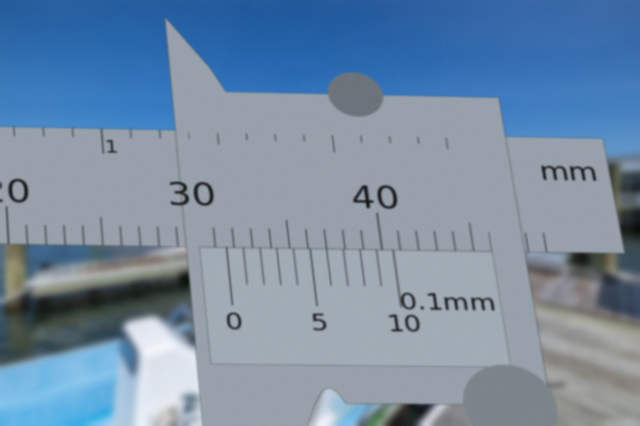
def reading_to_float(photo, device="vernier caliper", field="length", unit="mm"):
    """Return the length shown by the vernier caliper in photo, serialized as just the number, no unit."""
31.6
